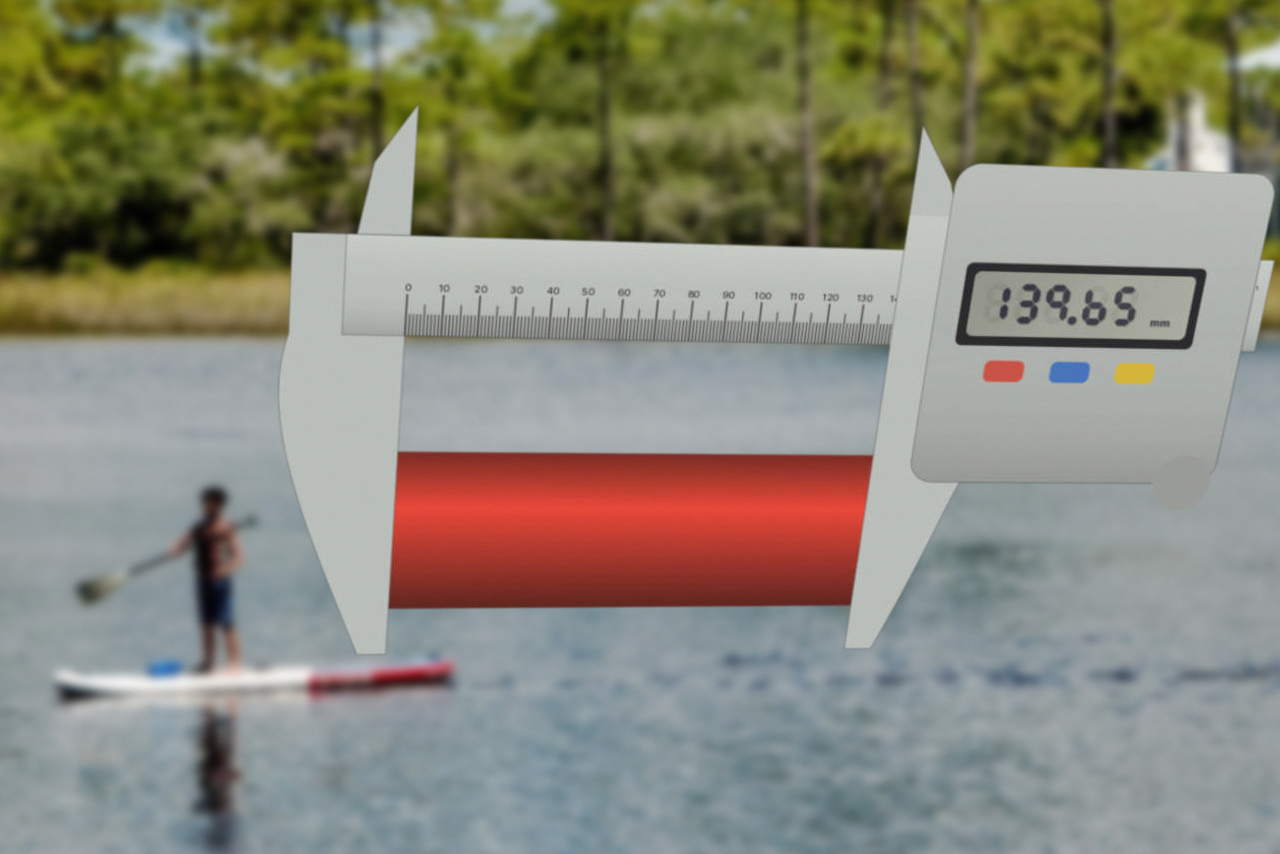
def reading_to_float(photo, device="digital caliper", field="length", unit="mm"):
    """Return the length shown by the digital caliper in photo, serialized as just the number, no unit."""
139.65
